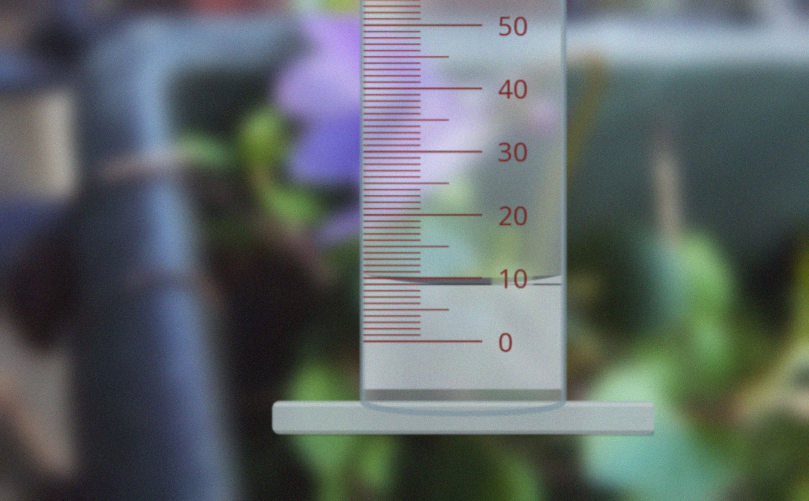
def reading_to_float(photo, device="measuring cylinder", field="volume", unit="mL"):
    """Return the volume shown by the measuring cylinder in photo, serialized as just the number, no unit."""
9
